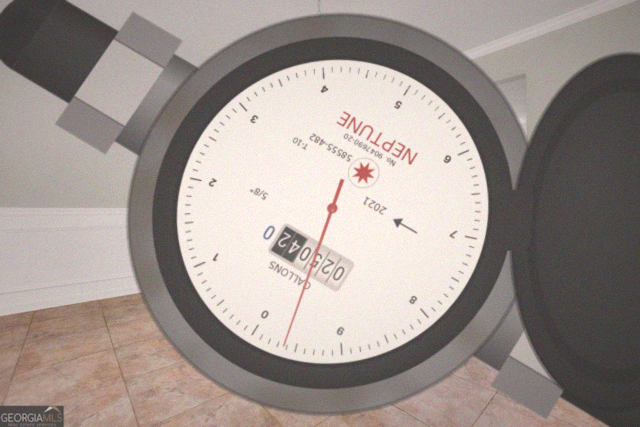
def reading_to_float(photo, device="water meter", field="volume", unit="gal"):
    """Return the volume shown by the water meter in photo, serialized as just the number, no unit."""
250419.6
